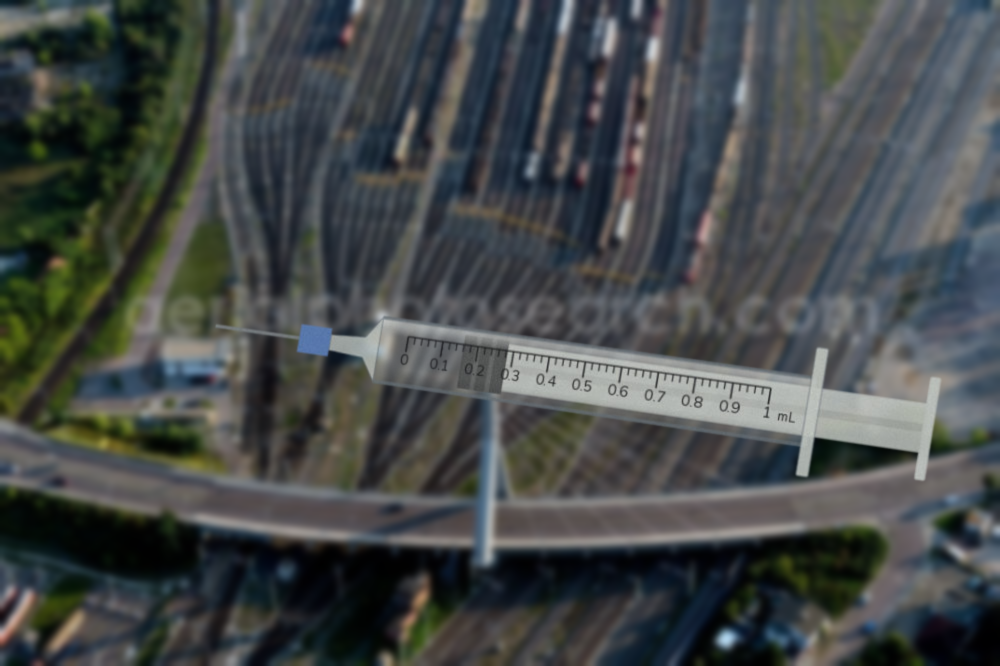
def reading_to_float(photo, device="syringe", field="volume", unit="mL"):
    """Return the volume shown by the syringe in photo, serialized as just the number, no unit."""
0.16
